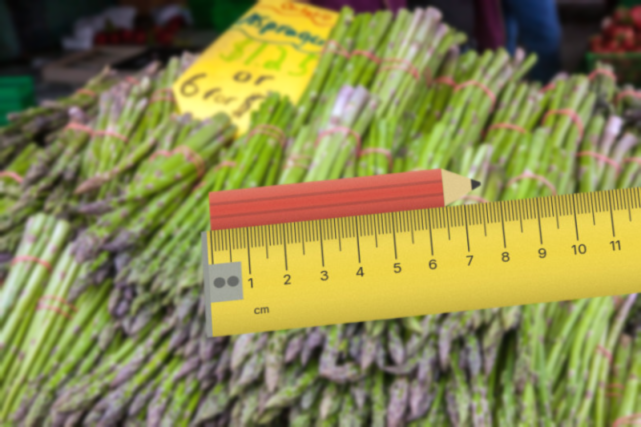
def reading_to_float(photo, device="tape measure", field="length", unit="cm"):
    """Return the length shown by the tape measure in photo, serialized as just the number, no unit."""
7.5
